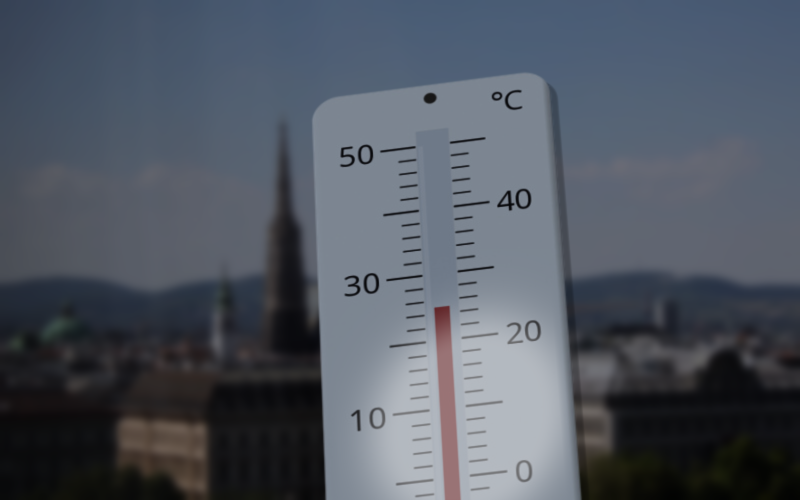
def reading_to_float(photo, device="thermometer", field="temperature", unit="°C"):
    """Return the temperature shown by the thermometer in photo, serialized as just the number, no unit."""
25
